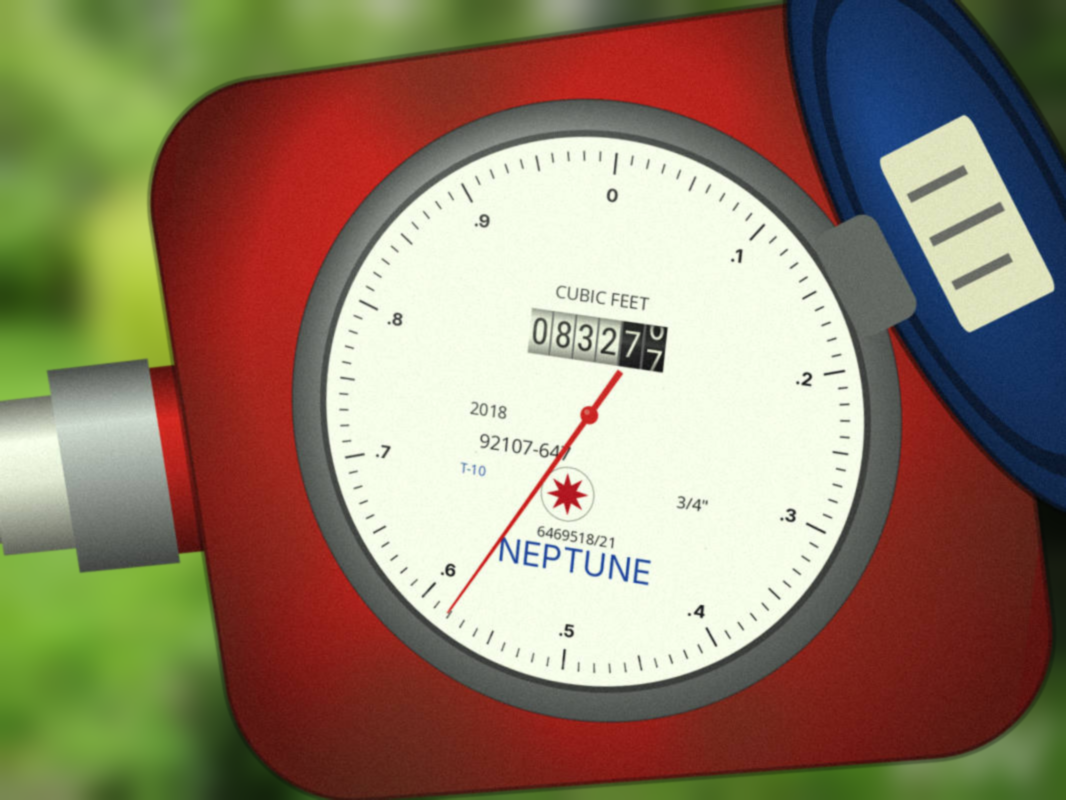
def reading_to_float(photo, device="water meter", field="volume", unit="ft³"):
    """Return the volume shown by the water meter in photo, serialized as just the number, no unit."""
83276.58
